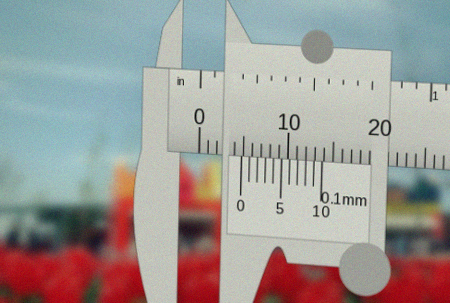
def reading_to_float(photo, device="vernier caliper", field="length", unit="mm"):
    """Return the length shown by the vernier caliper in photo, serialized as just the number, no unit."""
4.8
